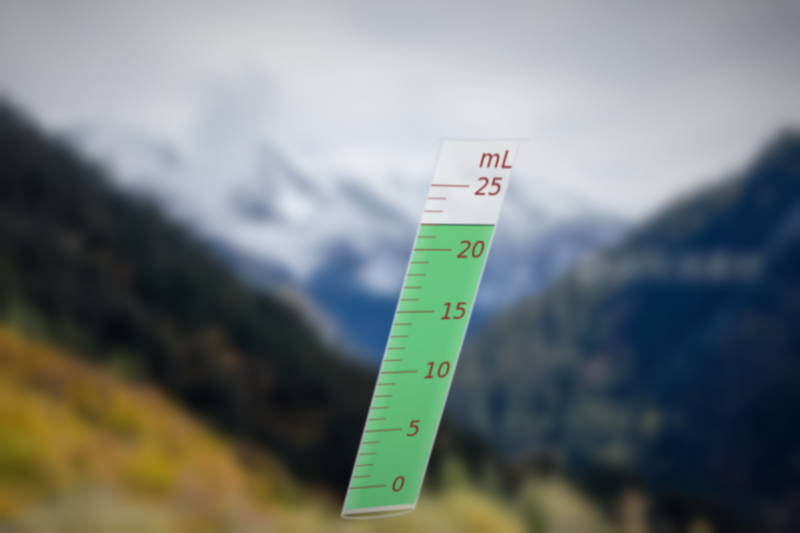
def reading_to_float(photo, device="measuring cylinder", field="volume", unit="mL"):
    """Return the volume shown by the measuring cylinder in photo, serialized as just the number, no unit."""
22
